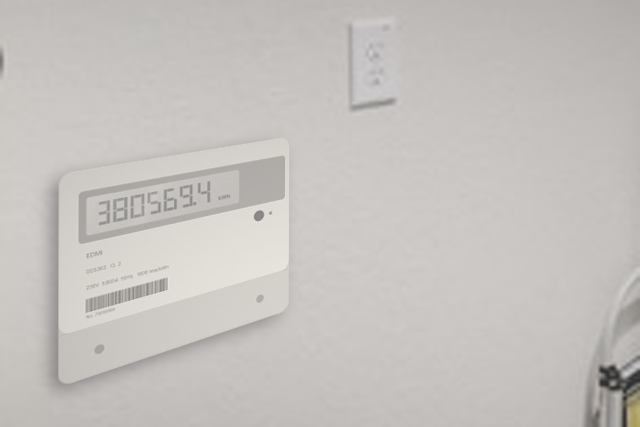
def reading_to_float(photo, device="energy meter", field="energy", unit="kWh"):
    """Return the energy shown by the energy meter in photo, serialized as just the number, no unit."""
380569.4
